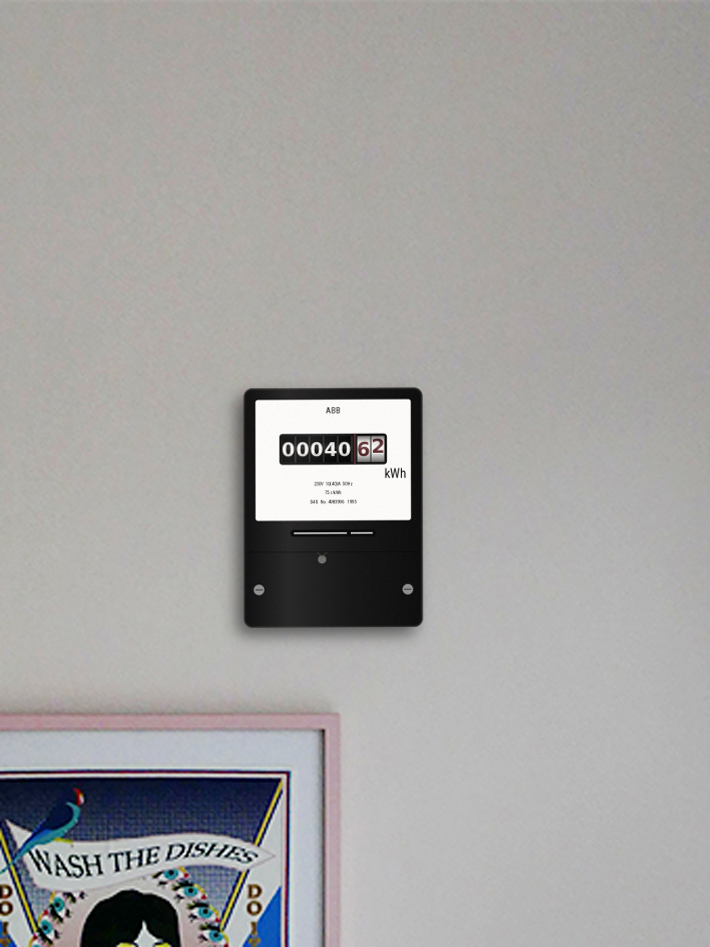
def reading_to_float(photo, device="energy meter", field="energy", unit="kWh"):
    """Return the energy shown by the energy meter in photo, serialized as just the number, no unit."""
40.62
